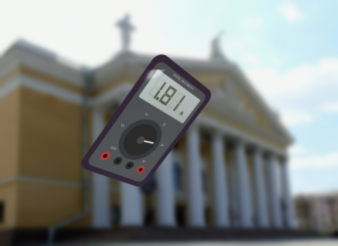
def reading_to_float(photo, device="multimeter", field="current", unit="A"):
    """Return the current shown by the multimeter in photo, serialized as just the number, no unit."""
1.81
